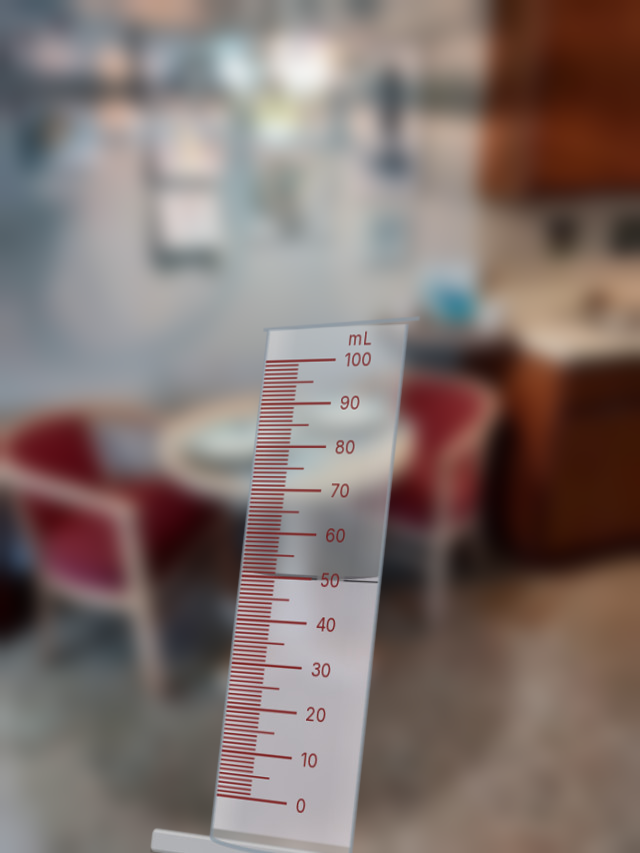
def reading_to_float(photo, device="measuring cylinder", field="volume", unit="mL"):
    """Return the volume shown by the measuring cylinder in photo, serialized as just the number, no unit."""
50
